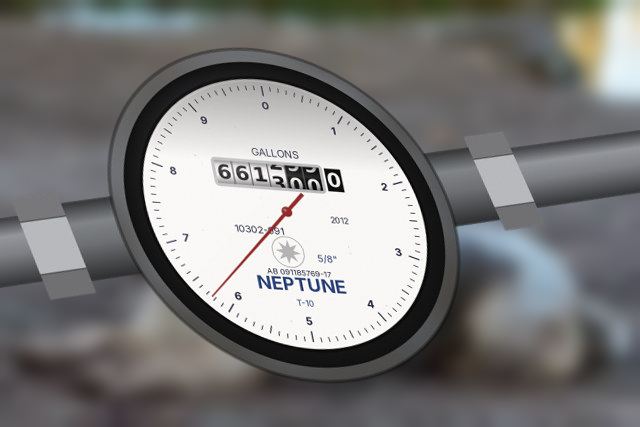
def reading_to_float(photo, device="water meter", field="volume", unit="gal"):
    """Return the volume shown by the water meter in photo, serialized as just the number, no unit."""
6612996.2
